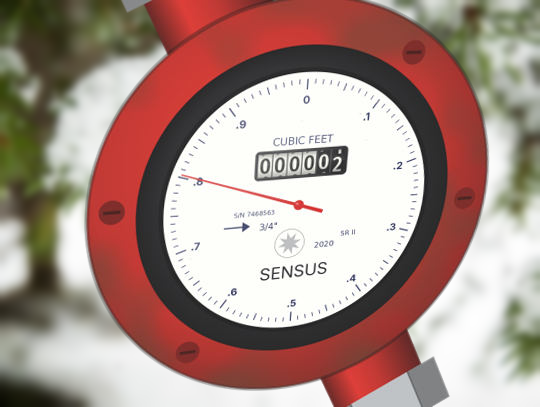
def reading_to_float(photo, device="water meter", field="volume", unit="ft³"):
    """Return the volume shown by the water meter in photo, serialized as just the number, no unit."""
1.80
